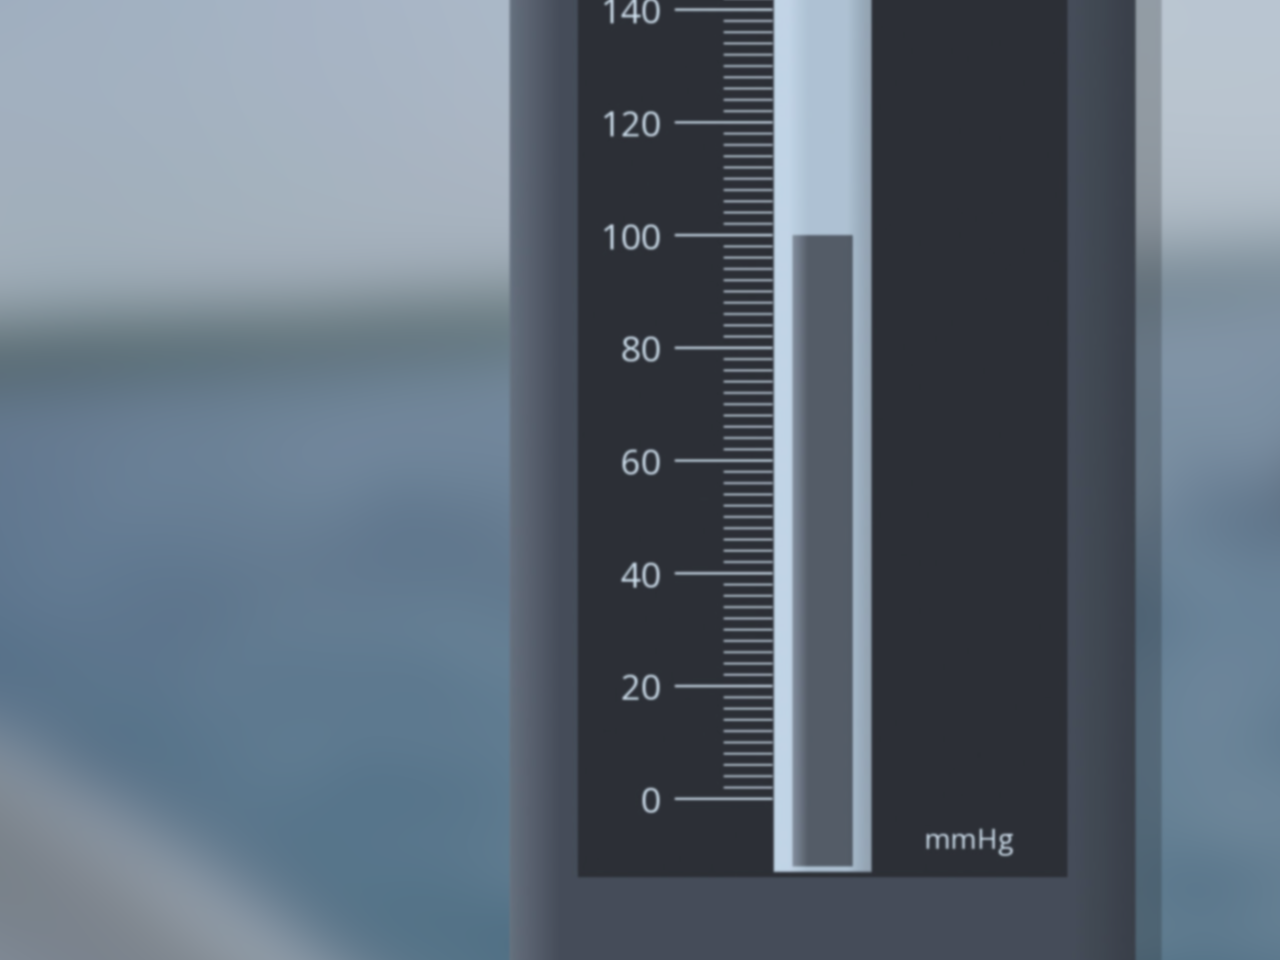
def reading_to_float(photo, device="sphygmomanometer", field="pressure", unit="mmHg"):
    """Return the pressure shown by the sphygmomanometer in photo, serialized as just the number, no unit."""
100
